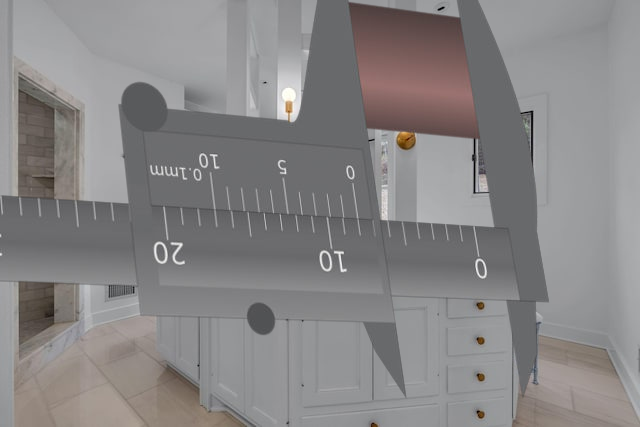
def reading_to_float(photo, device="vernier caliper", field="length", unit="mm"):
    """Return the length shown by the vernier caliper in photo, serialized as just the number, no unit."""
8.0
